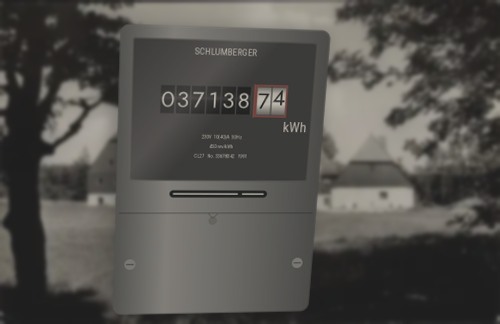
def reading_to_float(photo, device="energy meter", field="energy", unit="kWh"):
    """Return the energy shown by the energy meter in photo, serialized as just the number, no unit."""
37138.74
